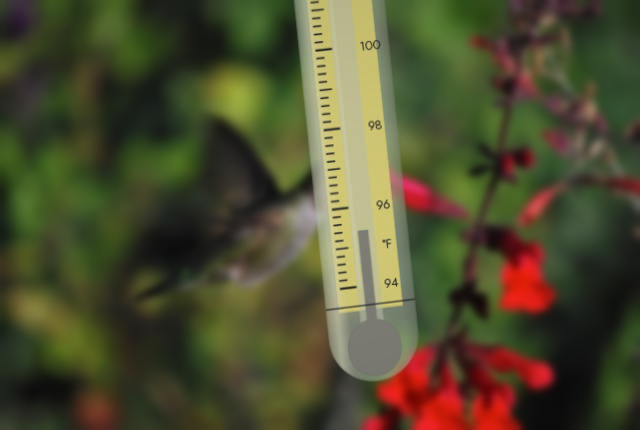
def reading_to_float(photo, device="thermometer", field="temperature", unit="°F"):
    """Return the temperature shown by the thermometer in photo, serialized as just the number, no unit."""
95.4
